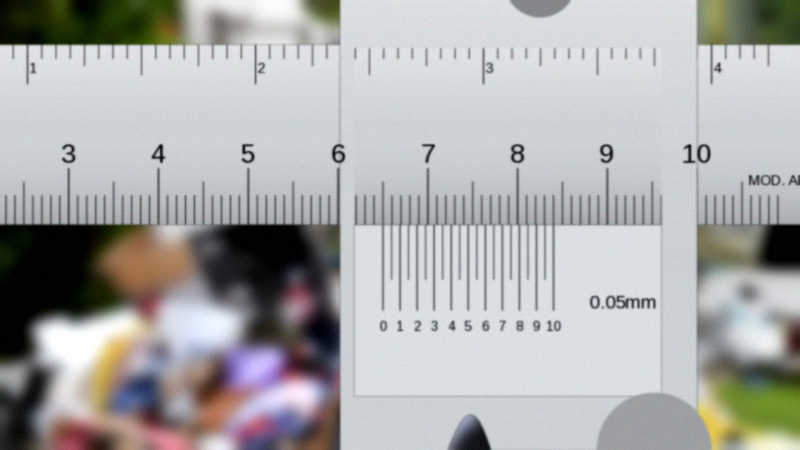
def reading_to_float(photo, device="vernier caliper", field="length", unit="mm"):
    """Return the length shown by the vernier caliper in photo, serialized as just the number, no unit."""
65.0
